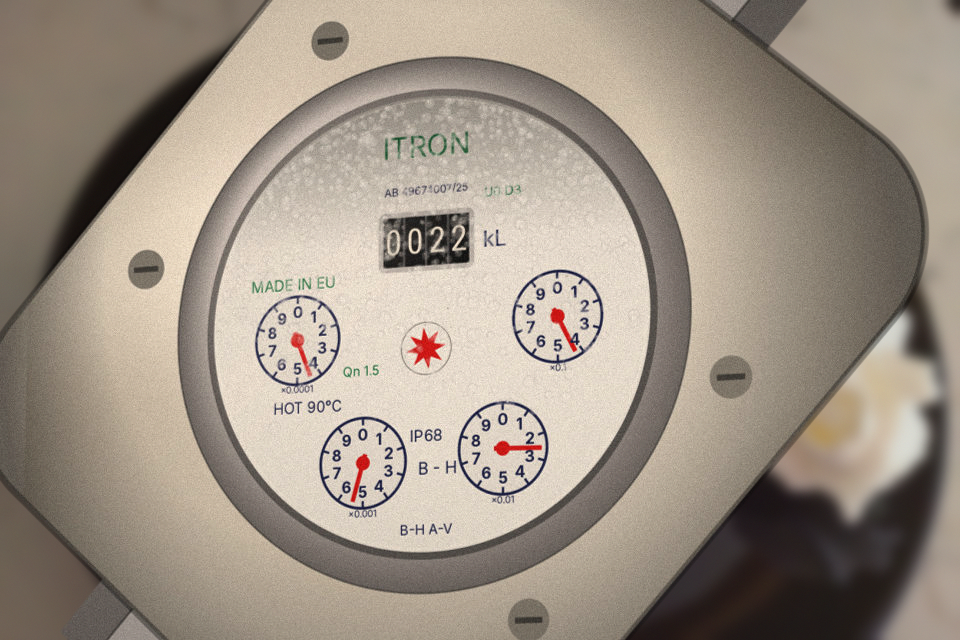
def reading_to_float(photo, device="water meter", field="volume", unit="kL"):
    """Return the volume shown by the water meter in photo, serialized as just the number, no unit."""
22.4254
